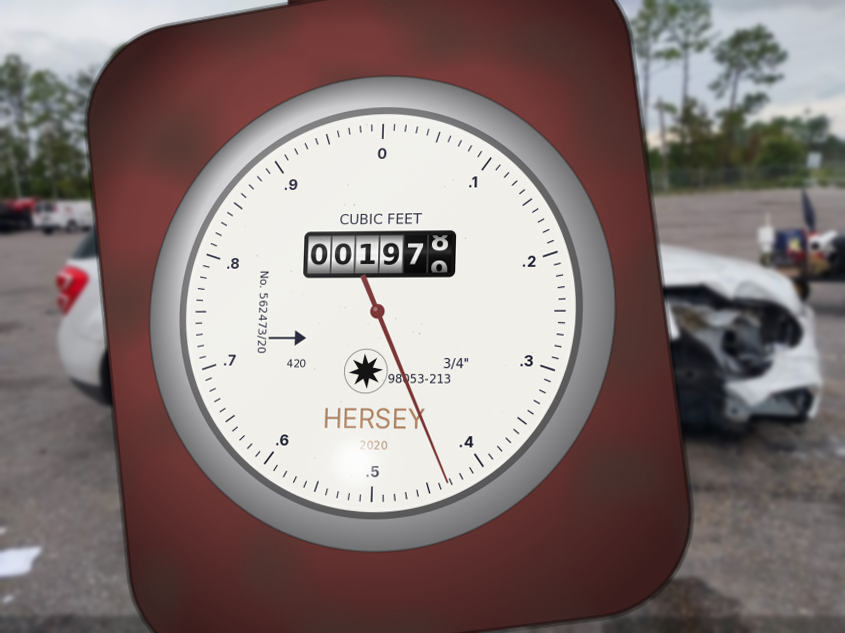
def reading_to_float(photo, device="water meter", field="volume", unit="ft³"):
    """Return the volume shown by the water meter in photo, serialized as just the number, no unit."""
1978.43
